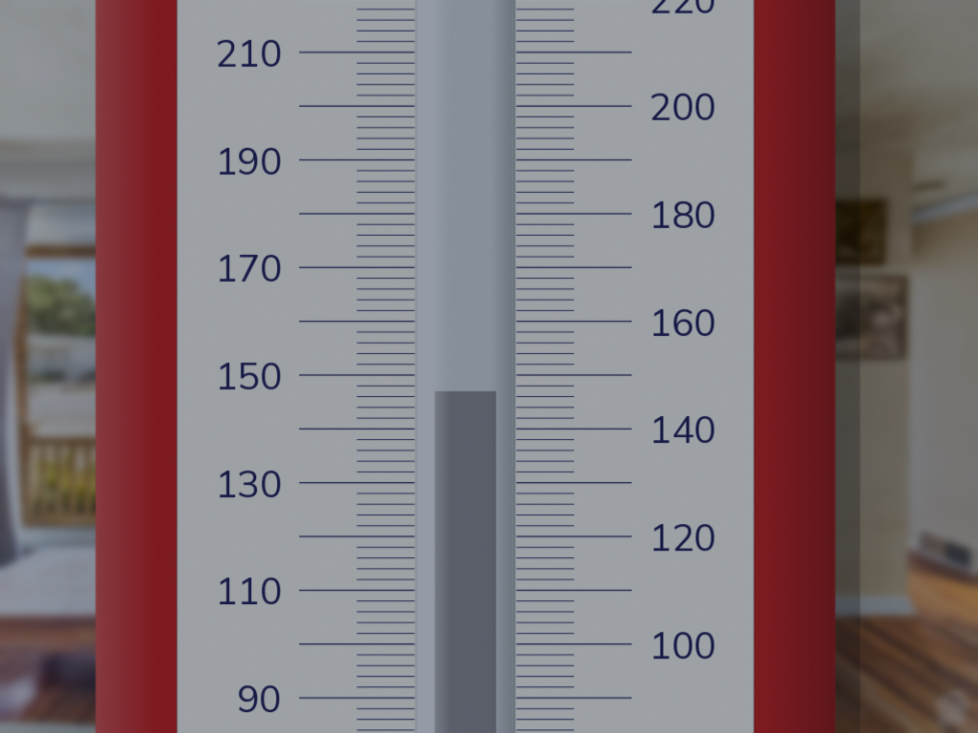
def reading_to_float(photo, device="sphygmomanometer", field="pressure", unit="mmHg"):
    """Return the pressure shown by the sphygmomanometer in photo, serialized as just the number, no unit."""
147
